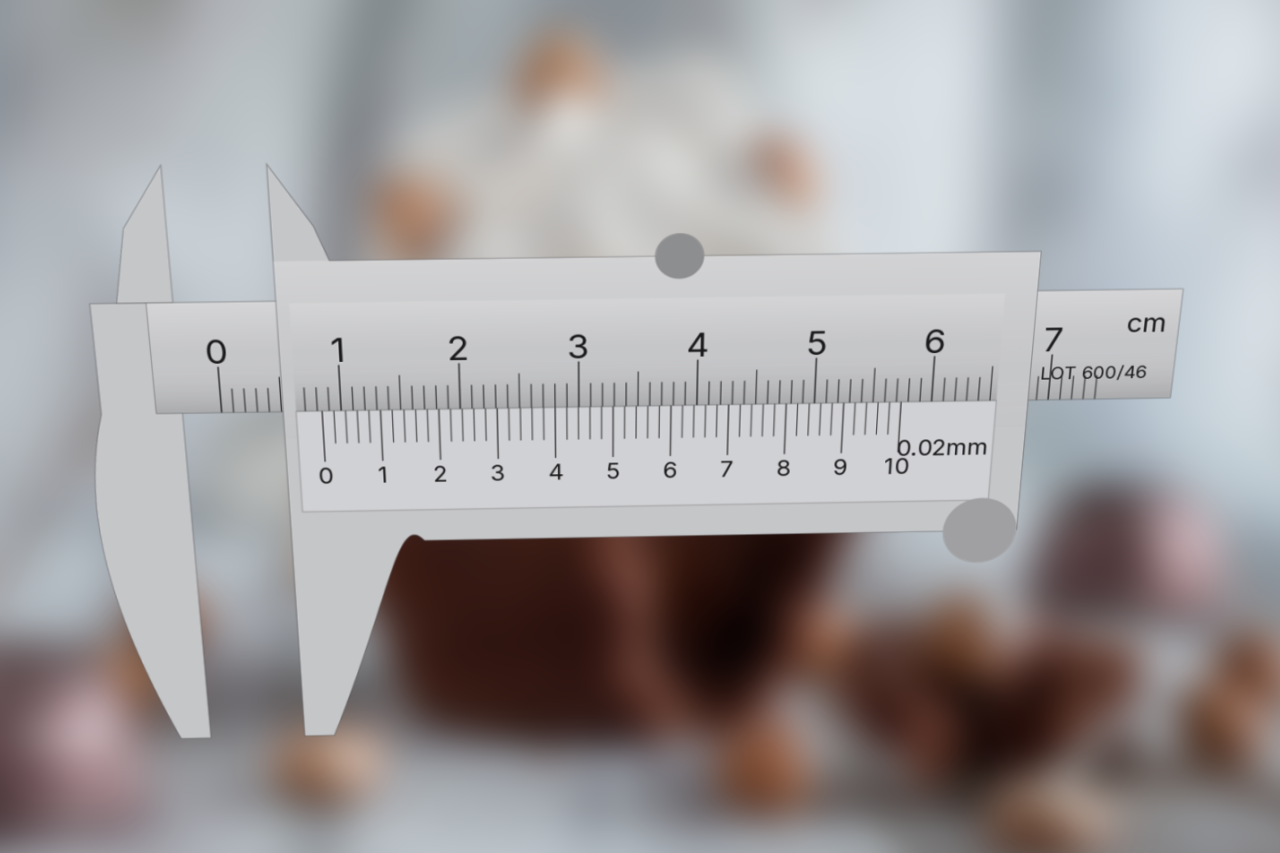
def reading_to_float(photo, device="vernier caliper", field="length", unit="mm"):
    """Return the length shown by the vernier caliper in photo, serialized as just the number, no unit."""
8.4
